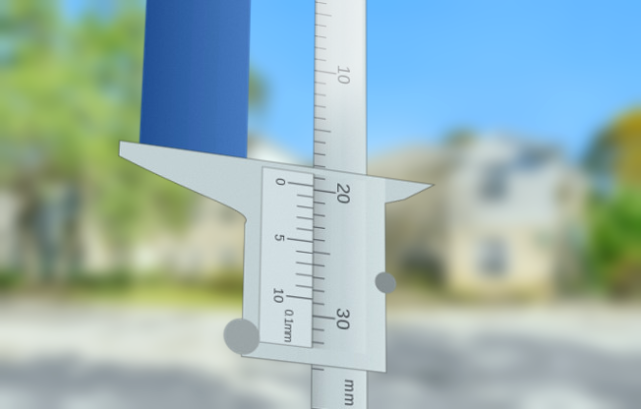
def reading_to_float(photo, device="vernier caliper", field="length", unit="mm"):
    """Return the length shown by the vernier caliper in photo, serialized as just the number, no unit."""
19.7
